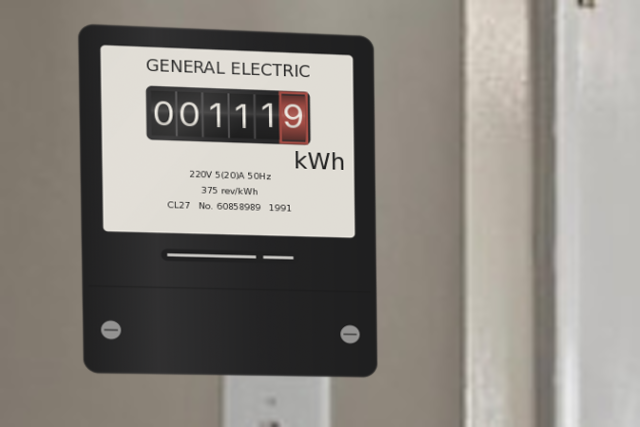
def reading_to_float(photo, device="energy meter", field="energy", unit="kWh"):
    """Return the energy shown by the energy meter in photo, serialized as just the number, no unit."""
111.9
